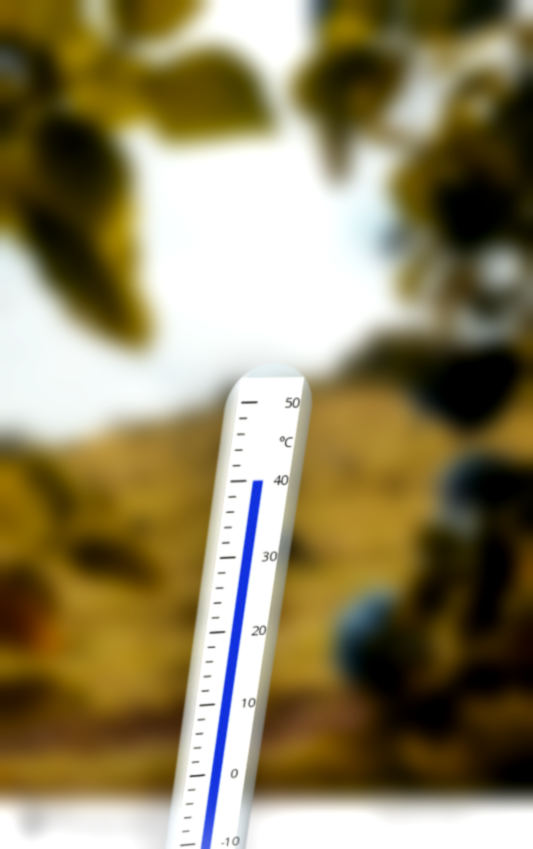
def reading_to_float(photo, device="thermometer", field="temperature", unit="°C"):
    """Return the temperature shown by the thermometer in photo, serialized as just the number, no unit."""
40
